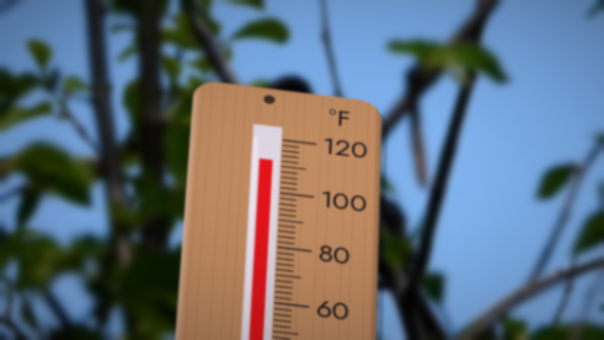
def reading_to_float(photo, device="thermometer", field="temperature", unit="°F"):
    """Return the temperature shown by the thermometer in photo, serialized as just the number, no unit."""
112
